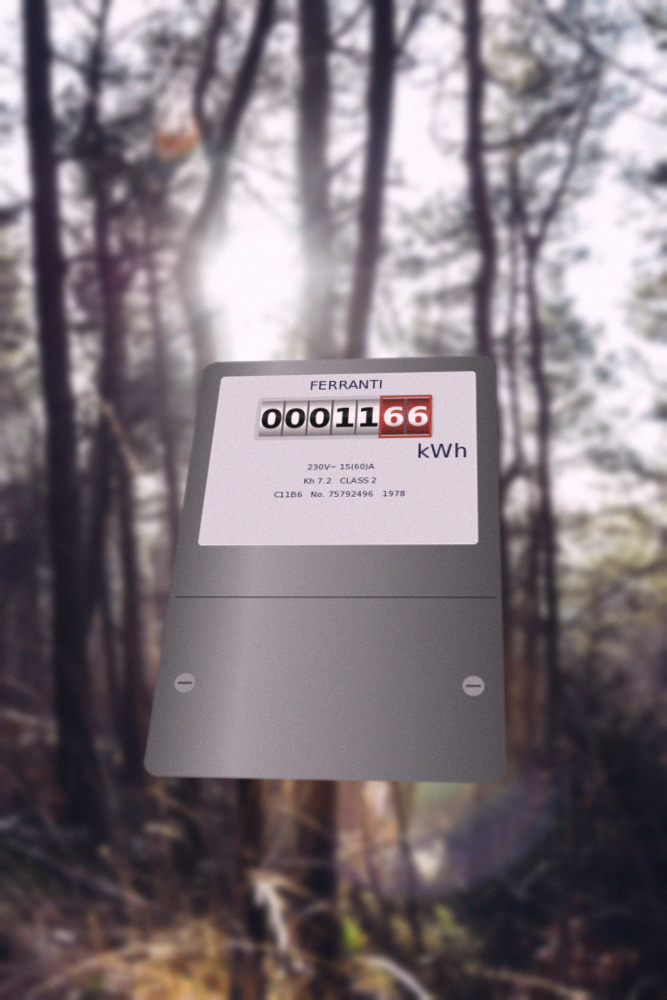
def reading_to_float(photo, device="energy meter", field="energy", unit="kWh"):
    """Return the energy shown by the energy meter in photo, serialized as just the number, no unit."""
11.66
